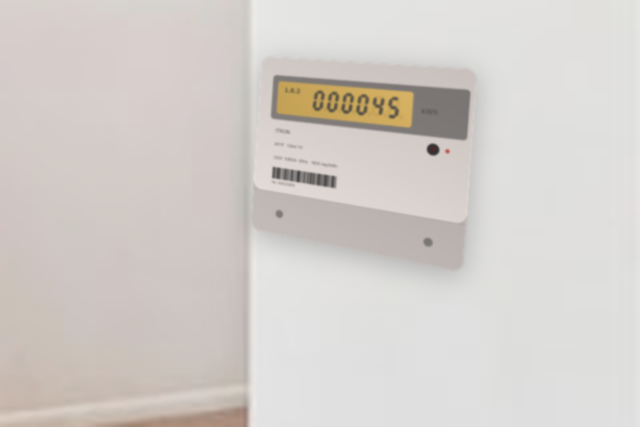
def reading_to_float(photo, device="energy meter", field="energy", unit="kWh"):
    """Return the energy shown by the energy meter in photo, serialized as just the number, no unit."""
45
